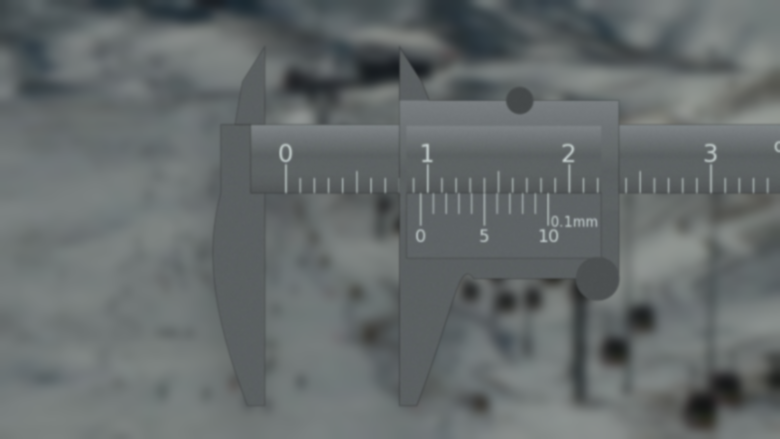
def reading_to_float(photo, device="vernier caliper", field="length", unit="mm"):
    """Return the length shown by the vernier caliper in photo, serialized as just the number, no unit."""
9.5
